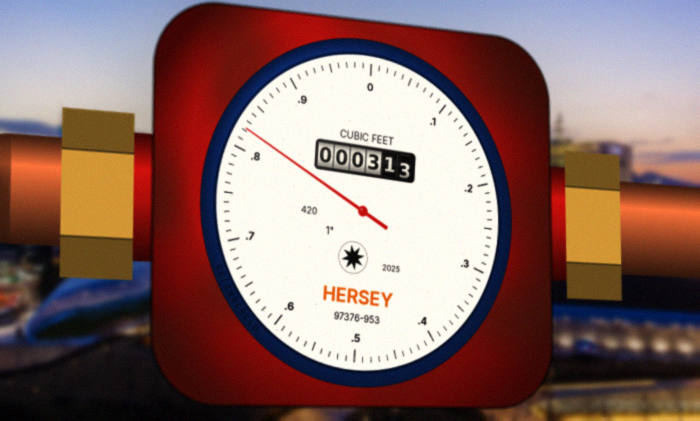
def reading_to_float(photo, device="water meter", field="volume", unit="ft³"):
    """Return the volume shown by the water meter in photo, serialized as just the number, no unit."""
312.82
